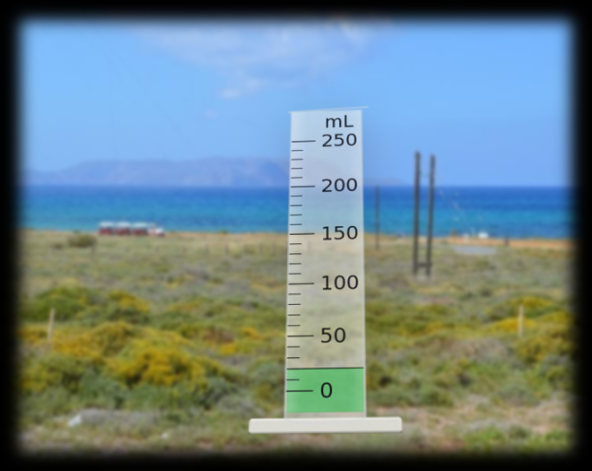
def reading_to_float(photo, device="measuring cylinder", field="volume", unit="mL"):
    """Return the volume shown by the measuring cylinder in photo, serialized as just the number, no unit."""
20
